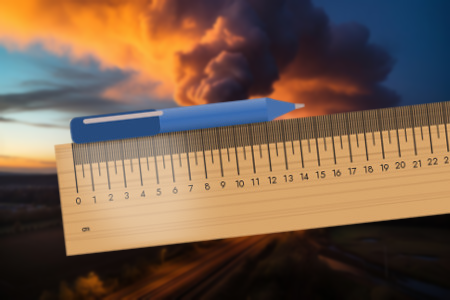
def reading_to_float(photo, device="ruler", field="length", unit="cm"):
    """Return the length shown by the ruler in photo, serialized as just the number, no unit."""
14.5
